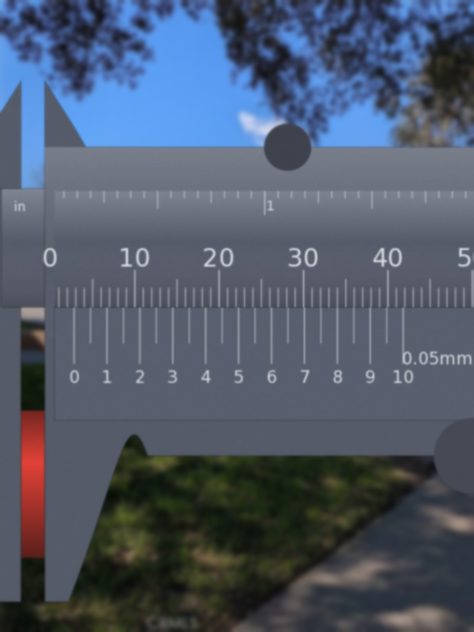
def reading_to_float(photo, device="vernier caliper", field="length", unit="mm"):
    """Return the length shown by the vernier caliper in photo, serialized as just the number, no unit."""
2.8
